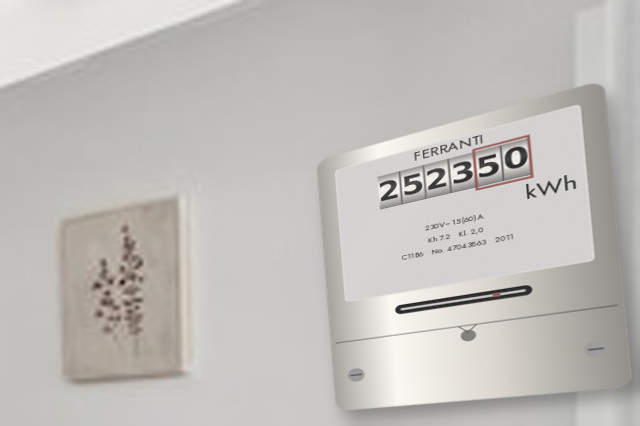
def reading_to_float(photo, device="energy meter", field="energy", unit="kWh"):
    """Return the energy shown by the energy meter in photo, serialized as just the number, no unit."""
2523.50
